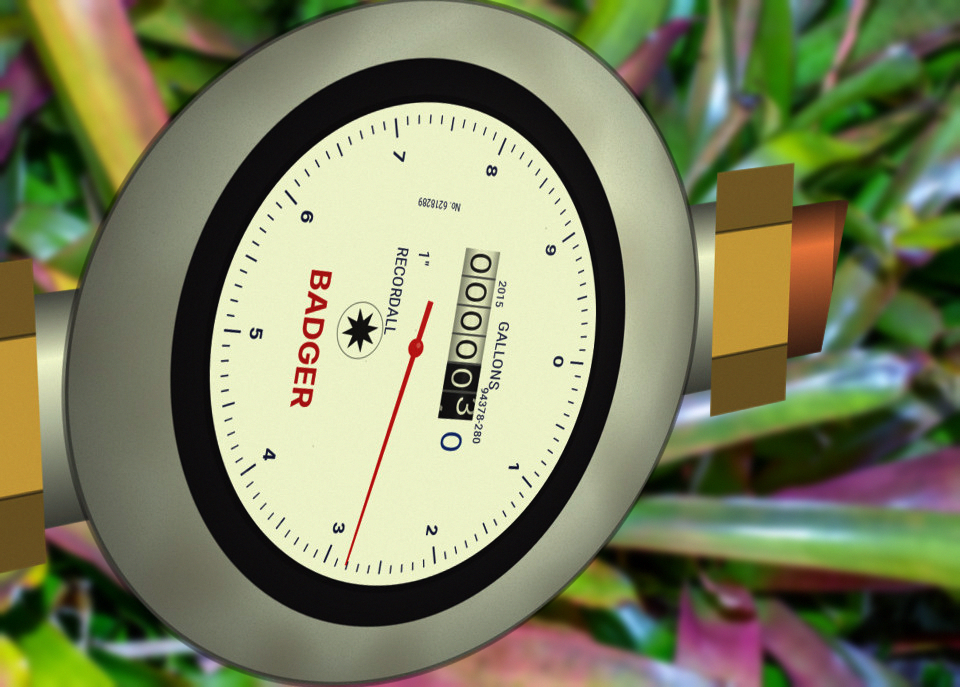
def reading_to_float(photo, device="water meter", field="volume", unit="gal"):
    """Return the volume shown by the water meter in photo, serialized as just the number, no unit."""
32.8
